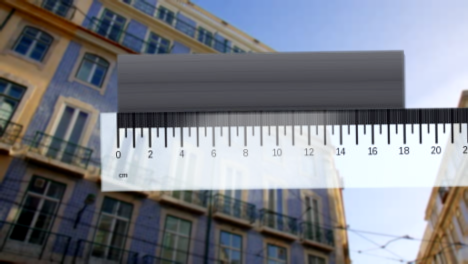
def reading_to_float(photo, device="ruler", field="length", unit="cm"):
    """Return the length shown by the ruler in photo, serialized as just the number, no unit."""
18
